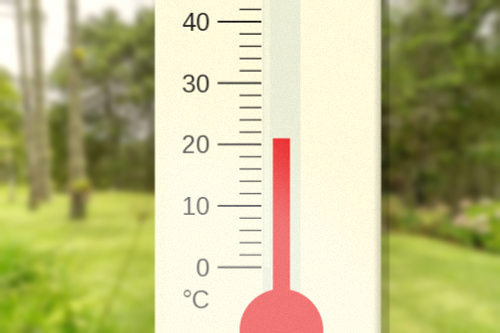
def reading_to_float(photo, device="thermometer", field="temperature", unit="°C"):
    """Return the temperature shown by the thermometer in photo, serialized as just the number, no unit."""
21
